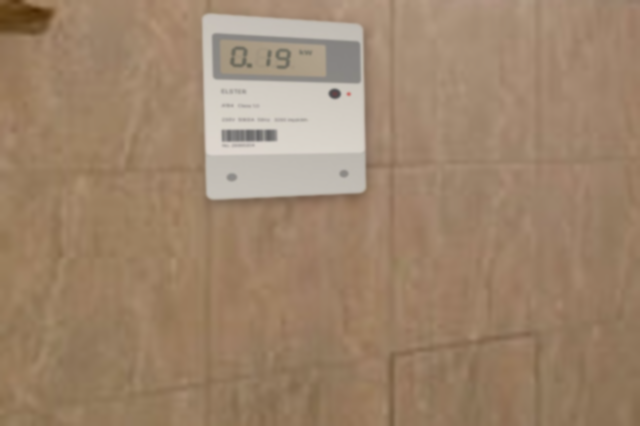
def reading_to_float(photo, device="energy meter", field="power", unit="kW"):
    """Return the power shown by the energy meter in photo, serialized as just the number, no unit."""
0.19
